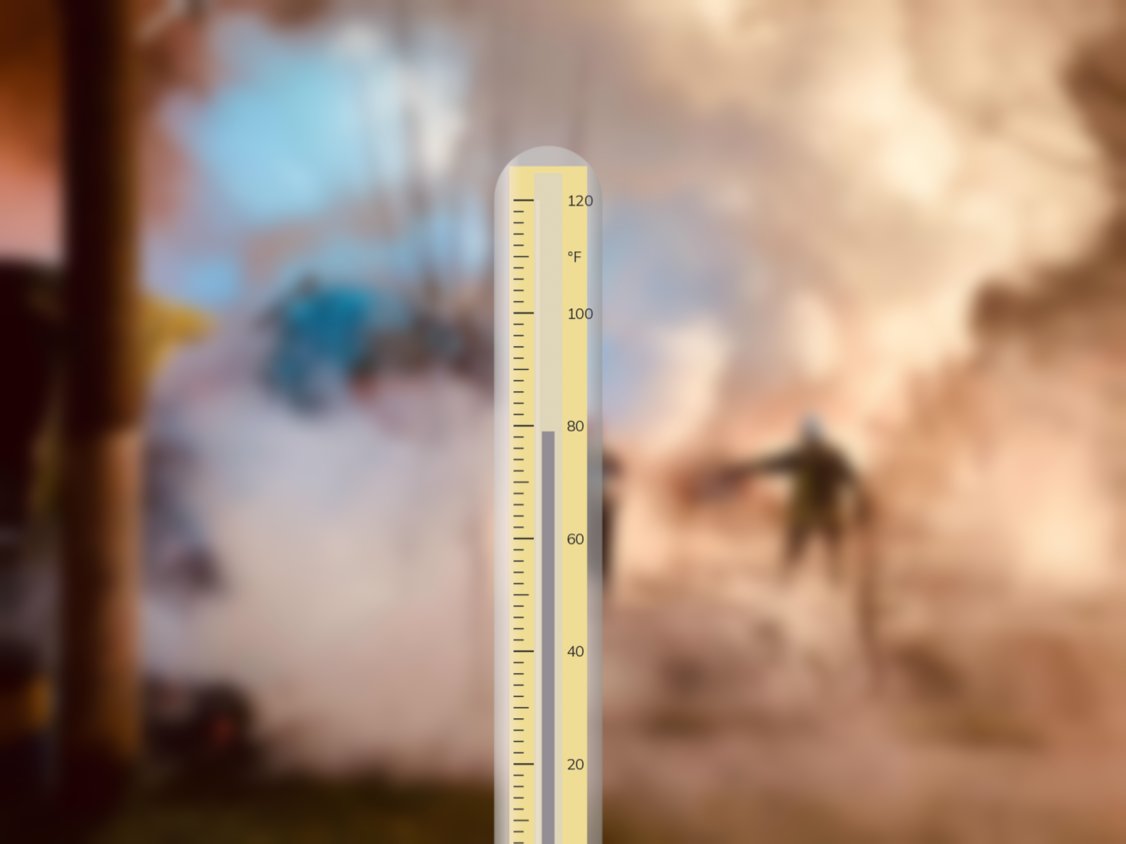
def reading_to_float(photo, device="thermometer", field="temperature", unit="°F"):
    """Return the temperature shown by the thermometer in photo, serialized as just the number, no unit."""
79
